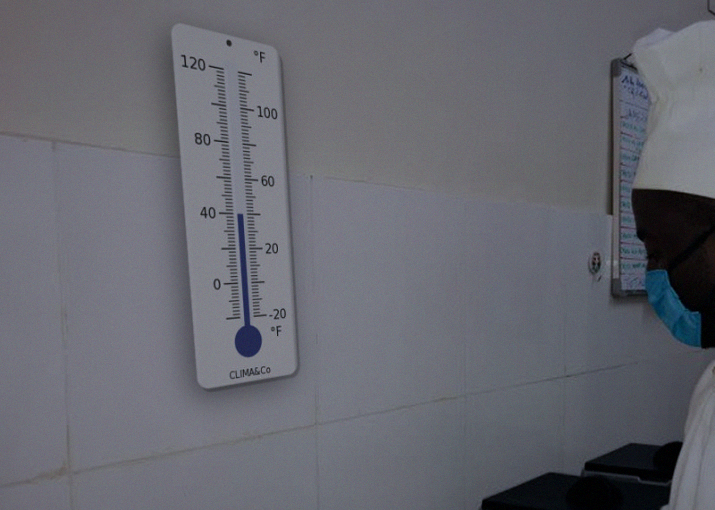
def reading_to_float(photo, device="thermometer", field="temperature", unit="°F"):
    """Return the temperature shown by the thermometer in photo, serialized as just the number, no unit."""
40
